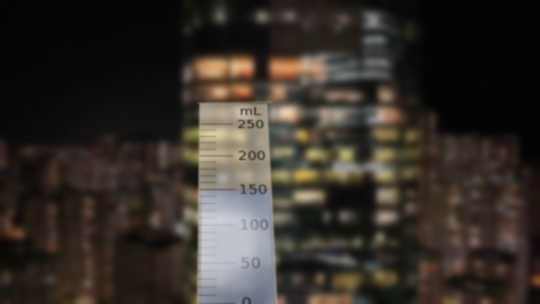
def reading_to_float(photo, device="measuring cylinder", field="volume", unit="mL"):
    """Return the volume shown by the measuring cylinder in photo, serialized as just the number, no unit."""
150
